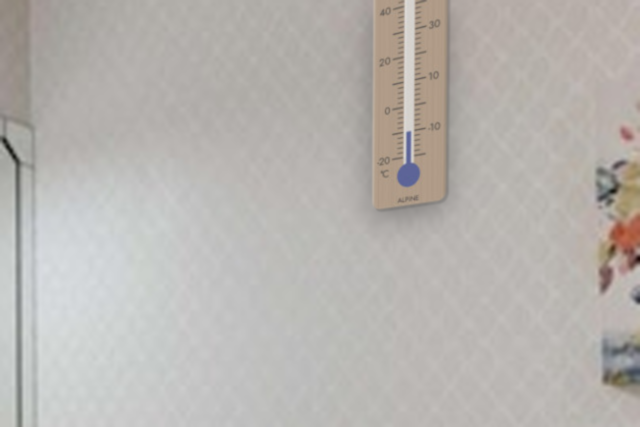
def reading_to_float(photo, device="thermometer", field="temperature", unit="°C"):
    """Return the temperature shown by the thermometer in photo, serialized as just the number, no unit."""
-10
